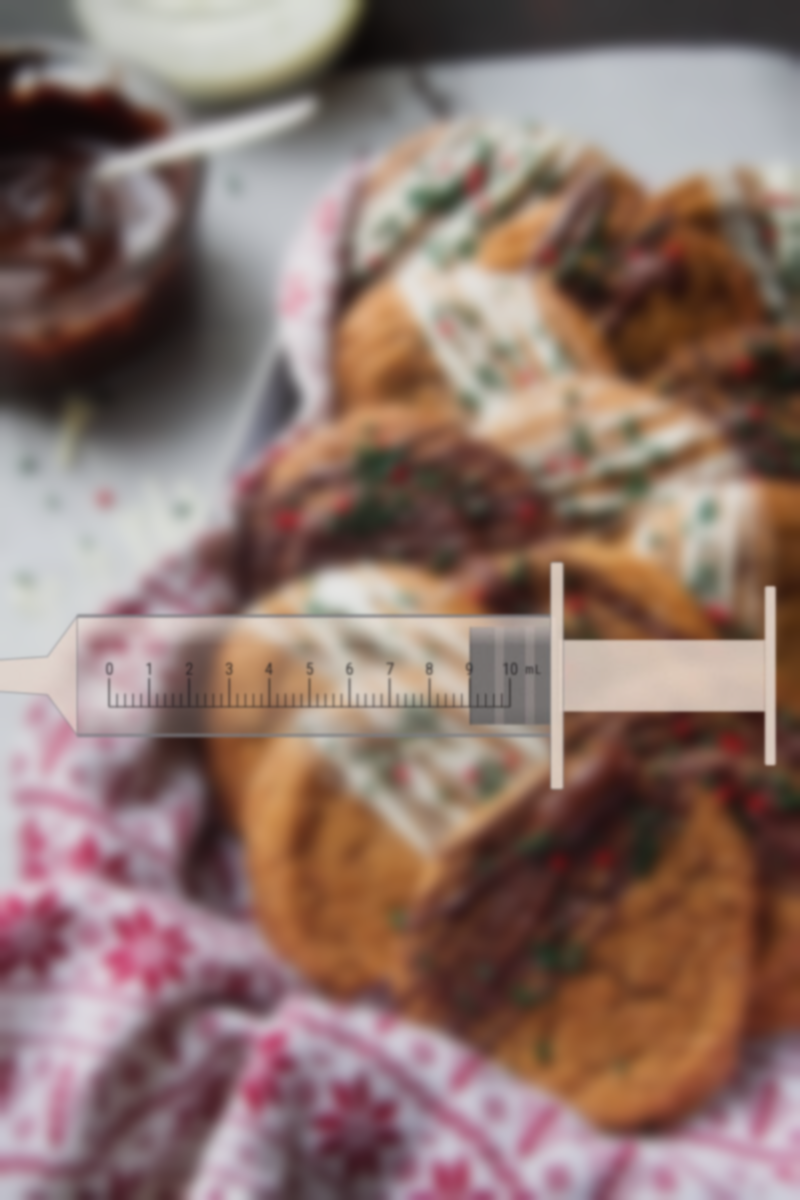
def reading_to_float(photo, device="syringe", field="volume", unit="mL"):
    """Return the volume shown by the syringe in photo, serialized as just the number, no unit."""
9
